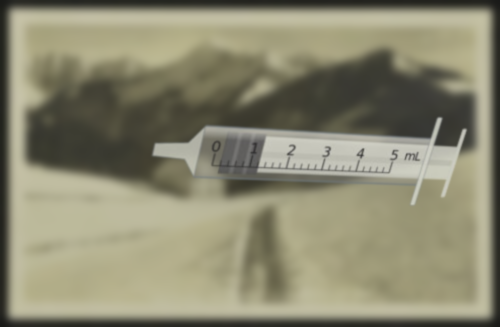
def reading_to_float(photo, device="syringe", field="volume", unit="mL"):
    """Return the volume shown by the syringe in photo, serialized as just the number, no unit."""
0.2
